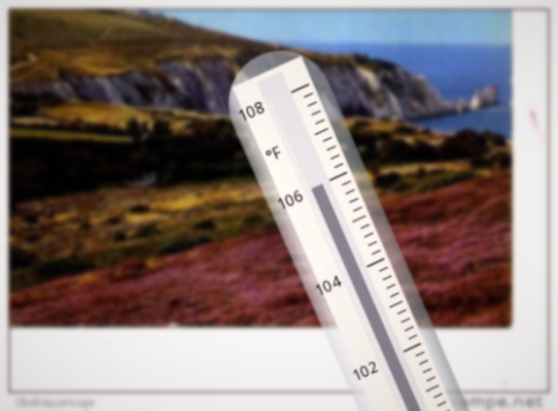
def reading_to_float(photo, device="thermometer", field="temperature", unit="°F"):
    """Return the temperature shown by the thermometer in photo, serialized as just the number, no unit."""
106
